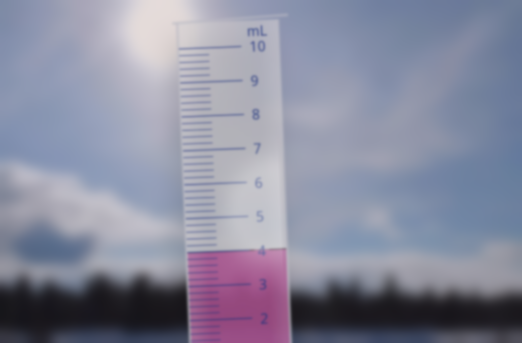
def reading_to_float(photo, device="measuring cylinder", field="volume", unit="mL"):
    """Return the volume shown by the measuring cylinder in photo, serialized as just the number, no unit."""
4
